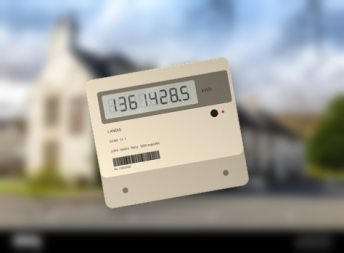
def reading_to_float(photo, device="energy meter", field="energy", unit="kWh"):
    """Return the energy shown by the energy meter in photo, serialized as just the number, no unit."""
1361428.5
